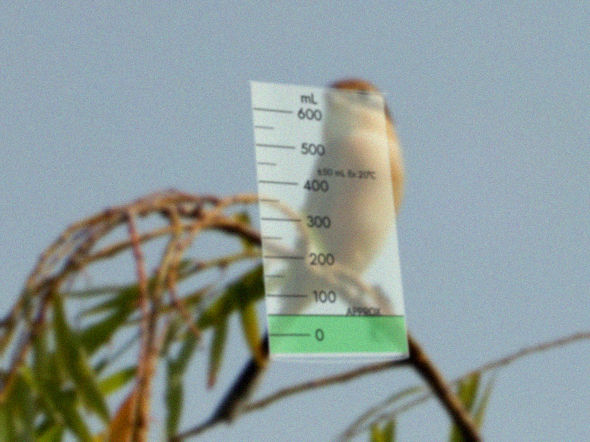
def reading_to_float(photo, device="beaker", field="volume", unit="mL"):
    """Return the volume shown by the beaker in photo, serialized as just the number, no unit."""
50
